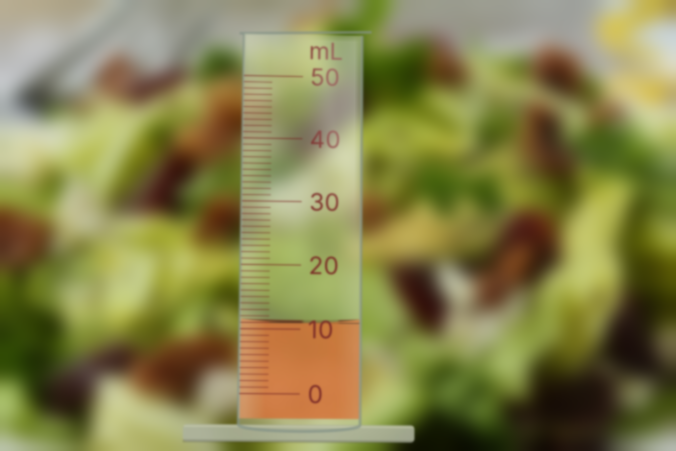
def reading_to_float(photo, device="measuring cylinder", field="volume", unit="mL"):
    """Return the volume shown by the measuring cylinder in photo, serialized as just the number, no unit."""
11
